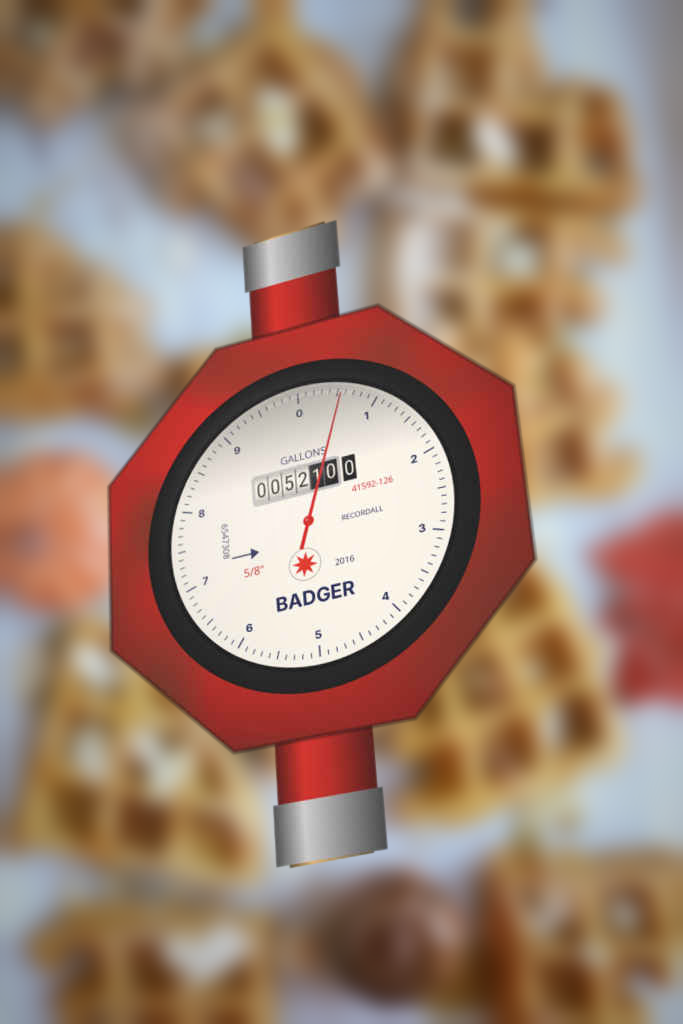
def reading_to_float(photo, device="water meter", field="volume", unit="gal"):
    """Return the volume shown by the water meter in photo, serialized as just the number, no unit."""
52100.5
